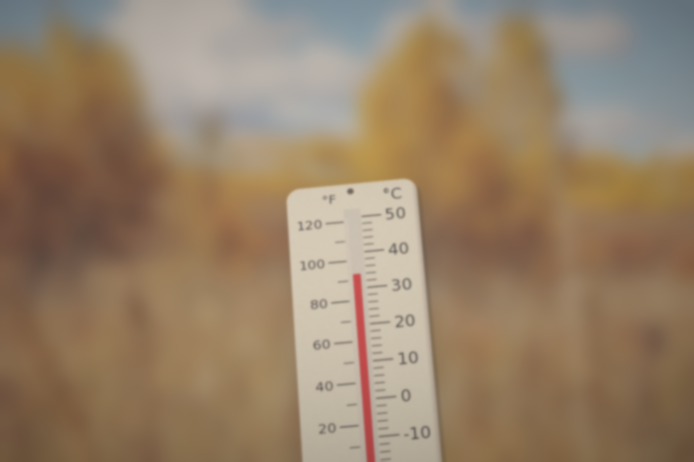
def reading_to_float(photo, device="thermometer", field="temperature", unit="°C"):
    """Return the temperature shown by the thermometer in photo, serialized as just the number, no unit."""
34
